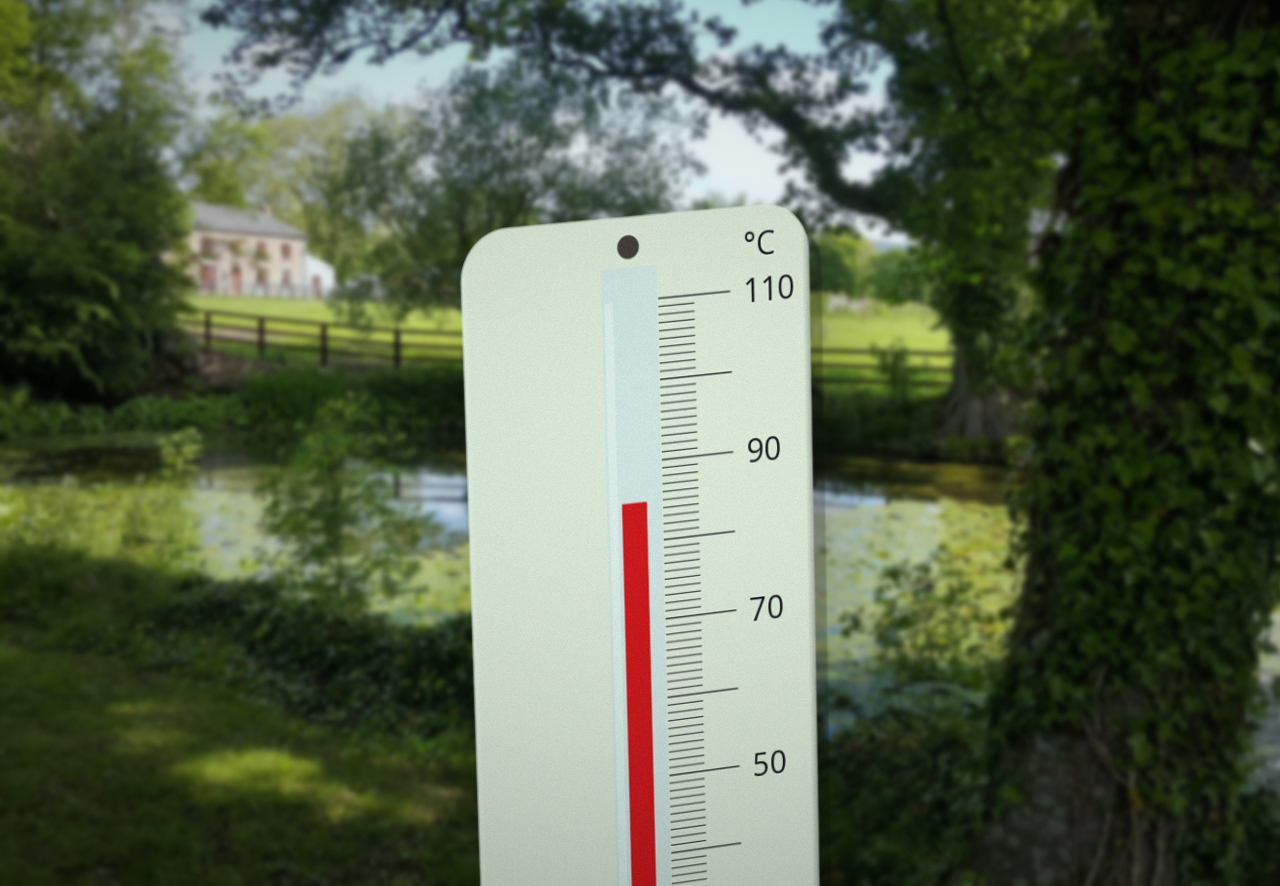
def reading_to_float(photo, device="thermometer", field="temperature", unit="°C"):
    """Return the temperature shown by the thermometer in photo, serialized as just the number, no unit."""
85
